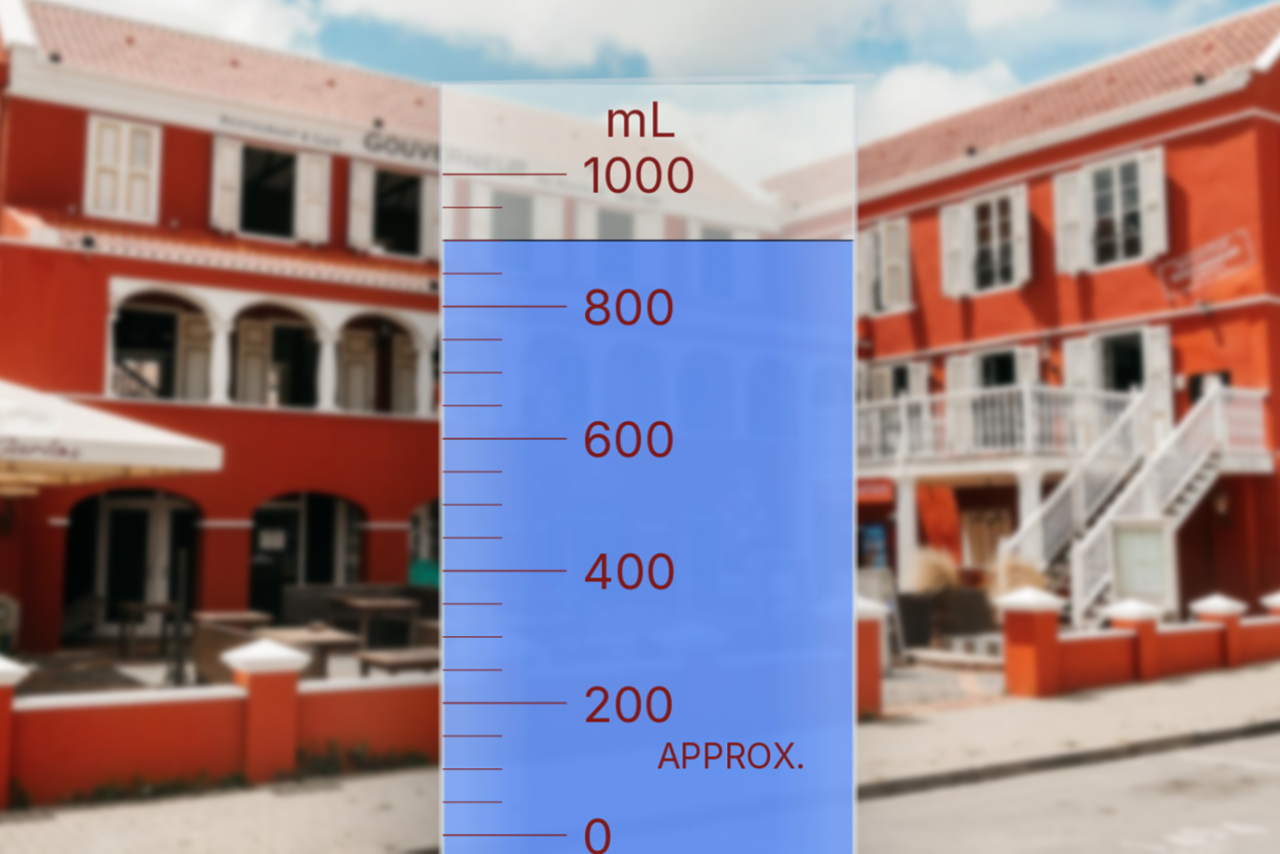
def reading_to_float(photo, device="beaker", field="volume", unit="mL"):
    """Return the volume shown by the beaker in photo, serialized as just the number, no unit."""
900
